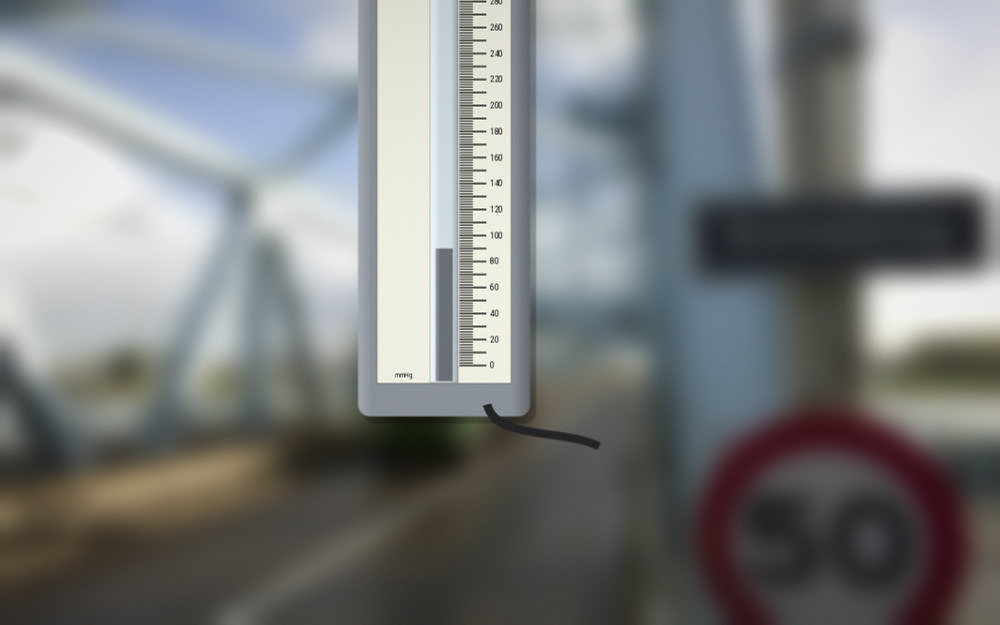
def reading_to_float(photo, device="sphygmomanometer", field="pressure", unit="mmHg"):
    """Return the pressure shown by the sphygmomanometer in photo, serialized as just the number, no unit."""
90
